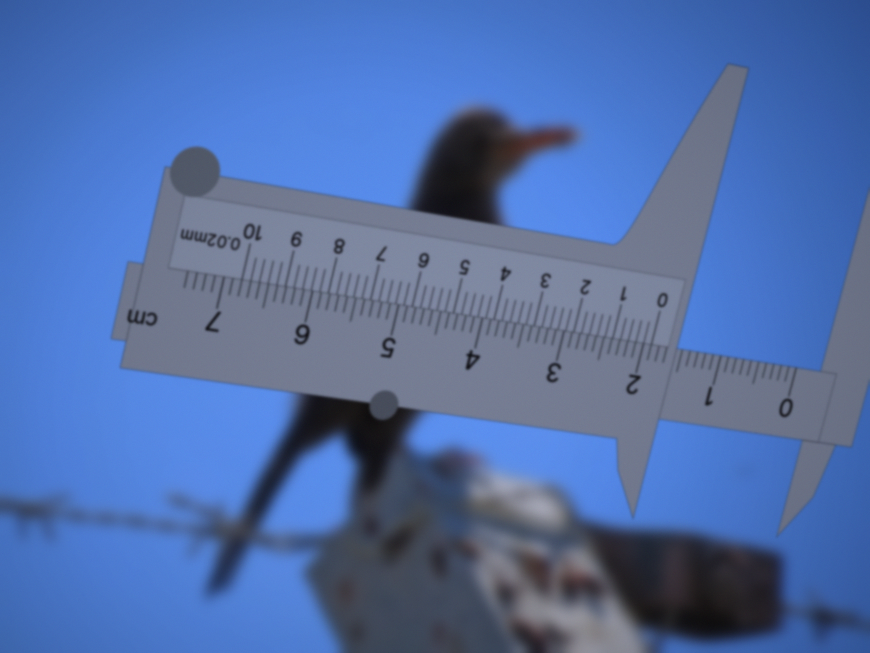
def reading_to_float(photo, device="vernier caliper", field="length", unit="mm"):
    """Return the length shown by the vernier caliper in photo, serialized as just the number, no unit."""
19.0
